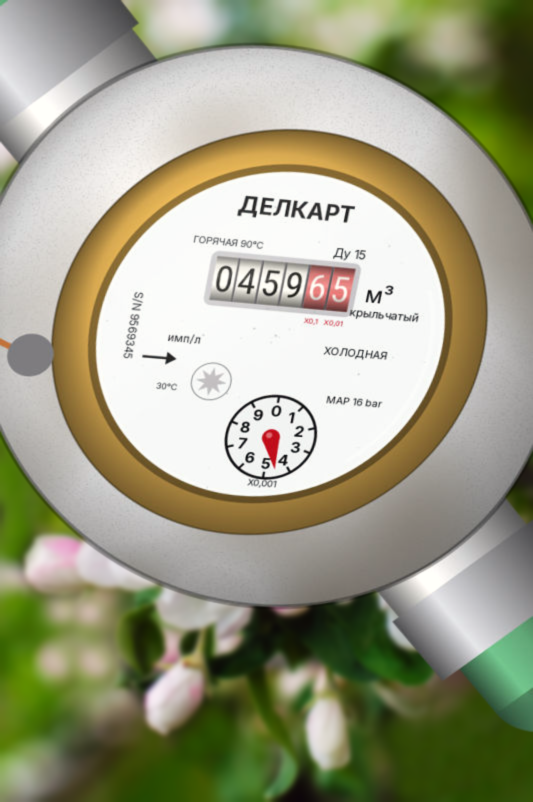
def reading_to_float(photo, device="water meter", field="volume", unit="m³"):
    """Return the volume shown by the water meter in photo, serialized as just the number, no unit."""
459.654
